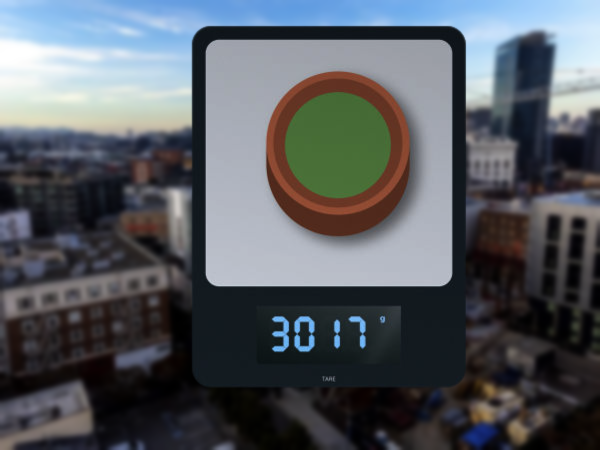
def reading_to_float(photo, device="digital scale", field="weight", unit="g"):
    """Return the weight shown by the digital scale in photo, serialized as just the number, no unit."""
3017
